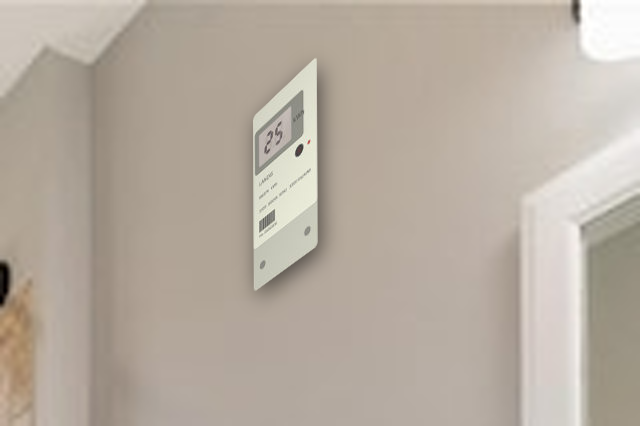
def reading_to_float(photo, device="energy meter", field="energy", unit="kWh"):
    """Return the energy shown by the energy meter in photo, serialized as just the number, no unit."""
25
